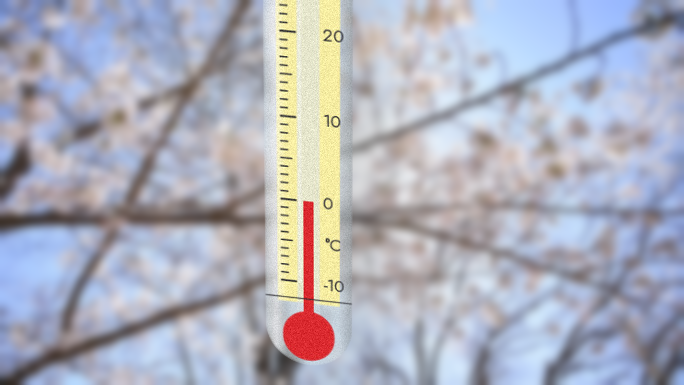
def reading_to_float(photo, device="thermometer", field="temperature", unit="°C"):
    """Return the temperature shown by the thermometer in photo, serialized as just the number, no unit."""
0
